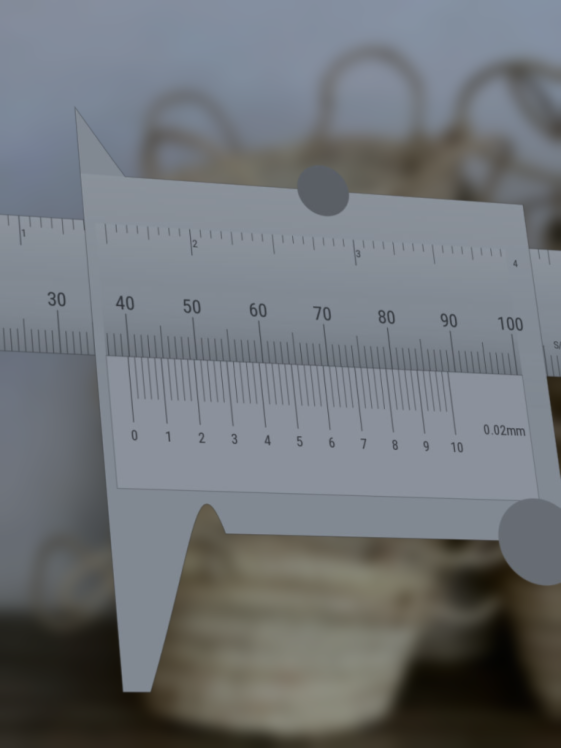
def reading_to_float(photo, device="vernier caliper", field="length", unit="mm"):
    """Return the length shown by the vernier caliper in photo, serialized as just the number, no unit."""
39.8
